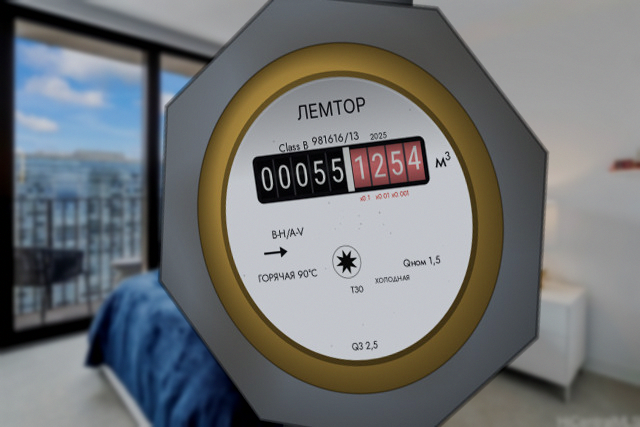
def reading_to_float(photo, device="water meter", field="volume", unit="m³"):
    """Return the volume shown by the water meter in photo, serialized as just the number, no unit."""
55.1254
